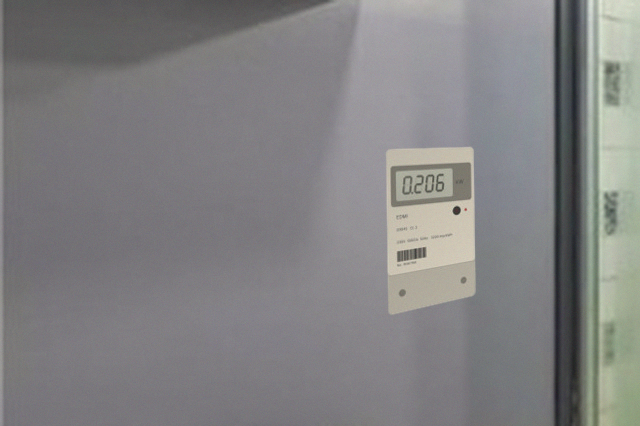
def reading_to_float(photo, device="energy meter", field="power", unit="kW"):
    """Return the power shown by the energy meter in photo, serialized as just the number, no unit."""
0.206
